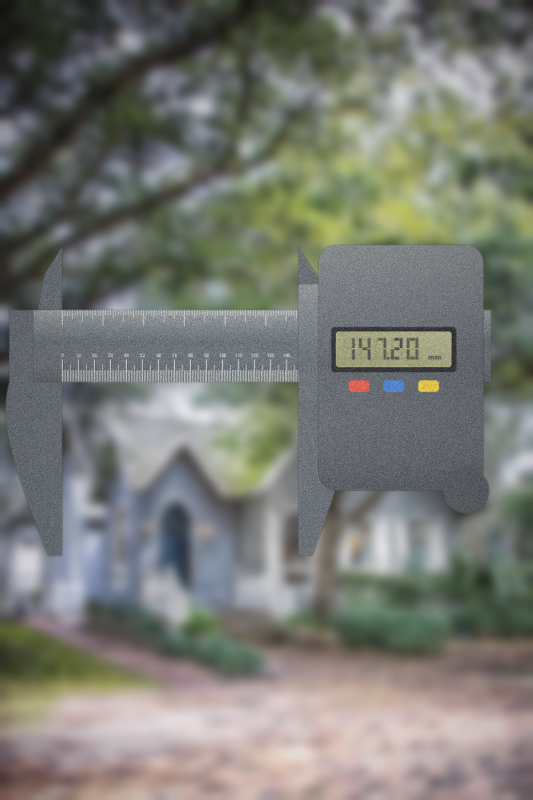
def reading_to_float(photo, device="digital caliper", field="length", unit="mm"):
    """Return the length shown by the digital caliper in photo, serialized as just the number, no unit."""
147.20
